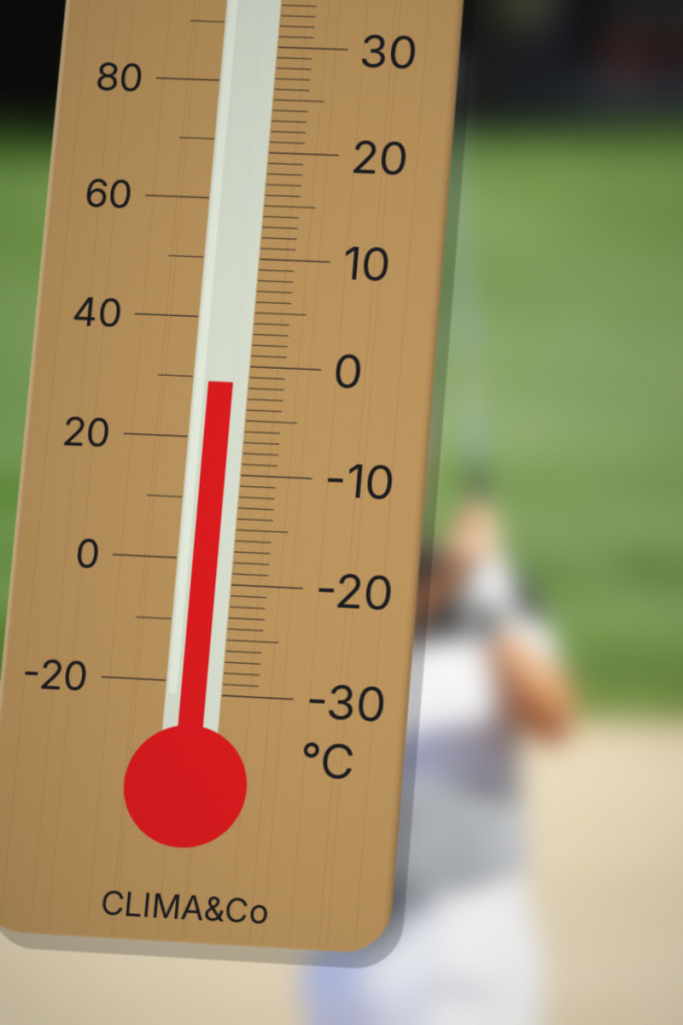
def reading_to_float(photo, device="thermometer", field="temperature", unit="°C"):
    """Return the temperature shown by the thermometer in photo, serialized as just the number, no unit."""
-1.5
